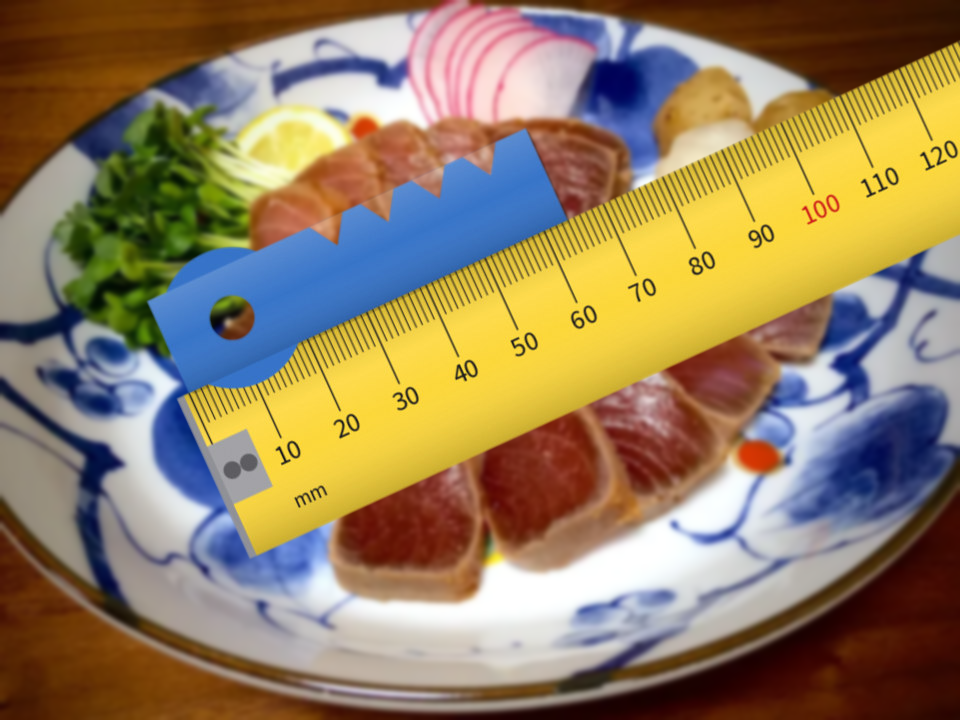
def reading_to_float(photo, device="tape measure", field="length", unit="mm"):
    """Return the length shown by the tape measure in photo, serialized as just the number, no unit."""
64
